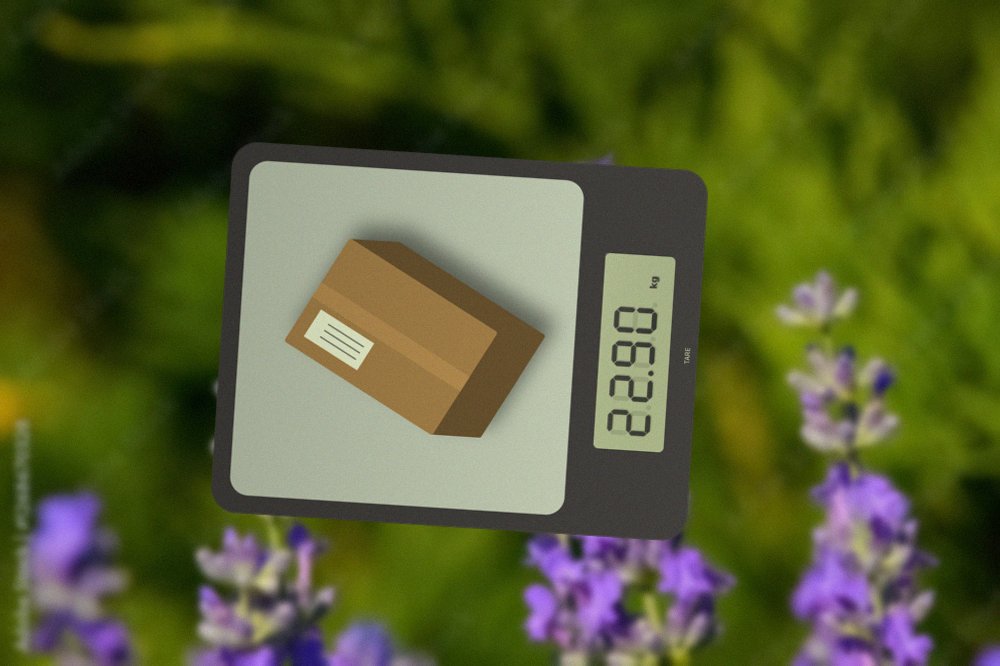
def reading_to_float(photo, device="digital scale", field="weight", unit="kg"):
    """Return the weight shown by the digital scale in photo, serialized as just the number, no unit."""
22.90
